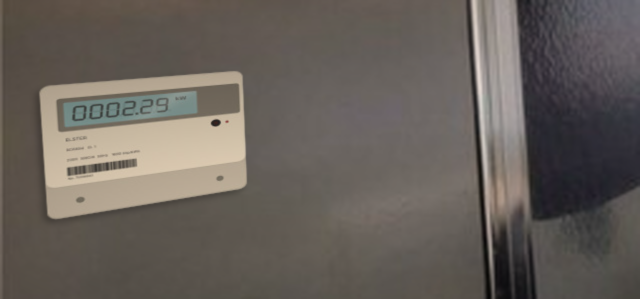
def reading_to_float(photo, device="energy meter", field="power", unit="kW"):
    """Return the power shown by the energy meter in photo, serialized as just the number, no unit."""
2.29
